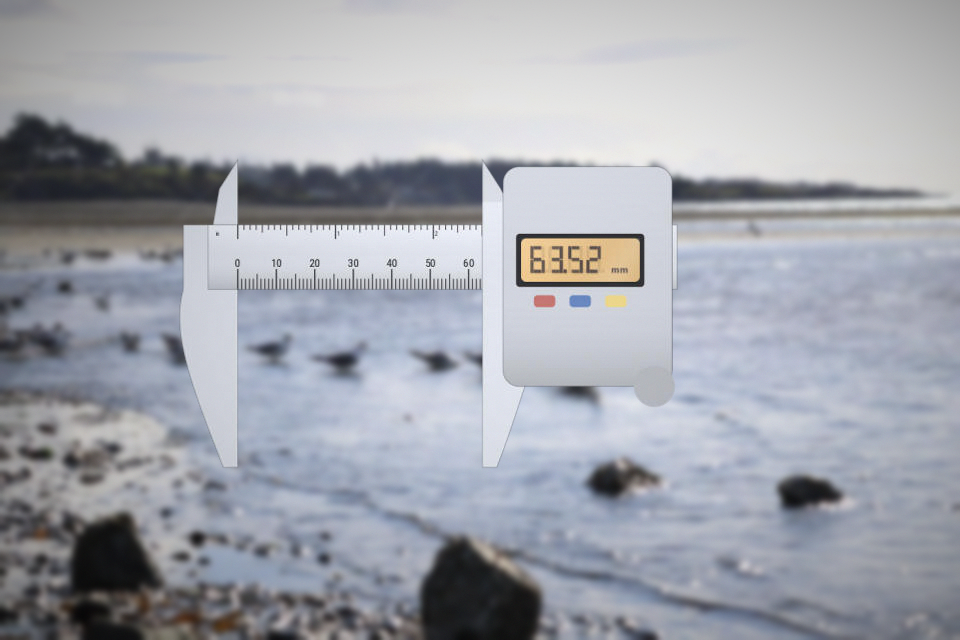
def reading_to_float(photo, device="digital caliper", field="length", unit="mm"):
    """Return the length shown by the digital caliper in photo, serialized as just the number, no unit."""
63.52
